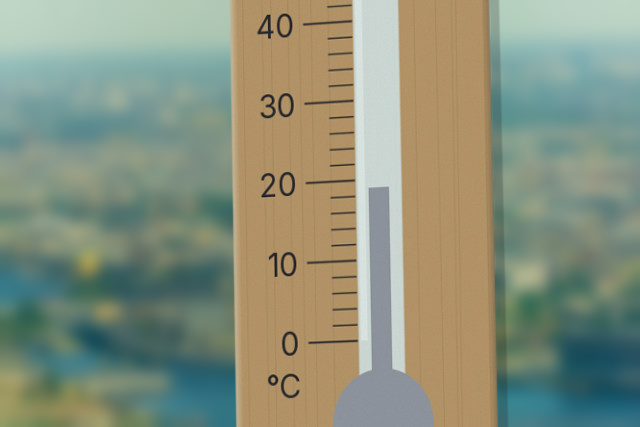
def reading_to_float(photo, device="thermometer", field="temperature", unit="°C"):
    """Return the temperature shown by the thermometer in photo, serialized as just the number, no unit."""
19
